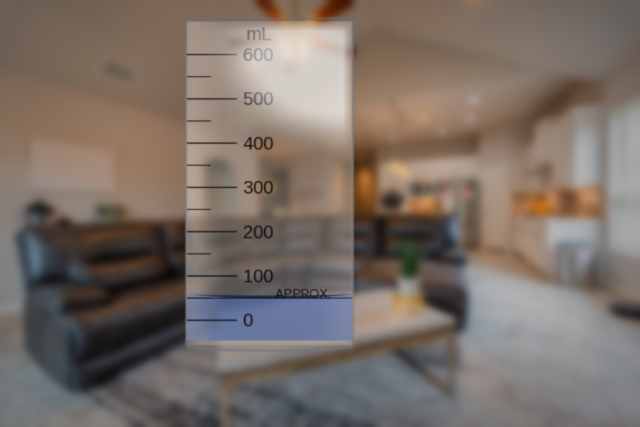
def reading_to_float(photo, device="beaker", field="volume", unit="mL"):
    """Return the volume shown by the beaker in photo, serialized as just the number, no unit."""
50
